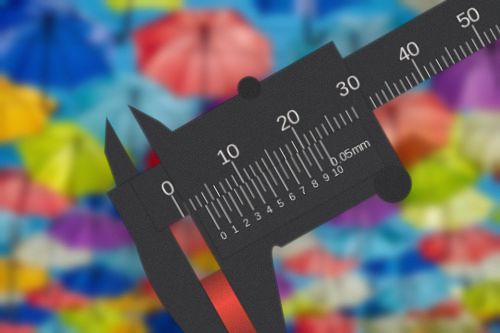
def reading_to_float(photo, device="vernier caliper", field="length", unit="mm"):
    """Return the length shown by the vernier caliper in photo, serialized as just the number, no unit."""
3.6
